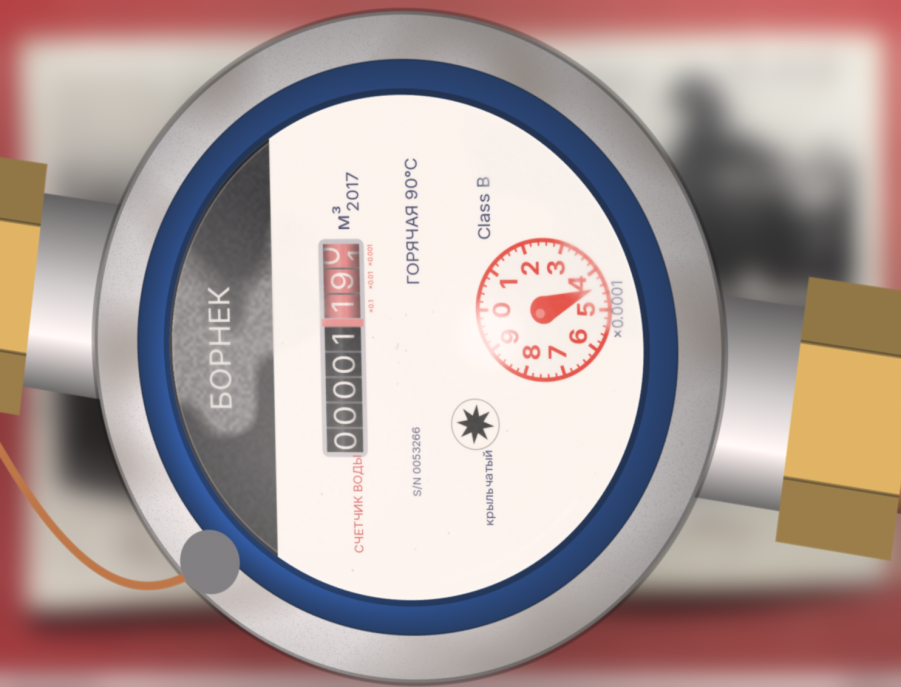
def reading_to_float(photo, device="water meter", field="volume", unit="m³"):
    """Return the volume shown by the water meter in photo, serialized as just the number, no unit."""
1.1904
